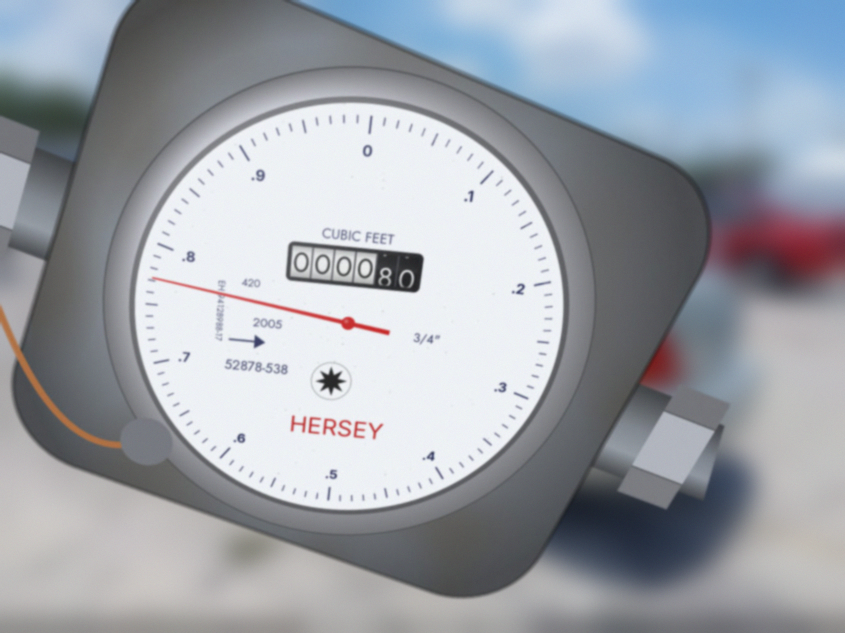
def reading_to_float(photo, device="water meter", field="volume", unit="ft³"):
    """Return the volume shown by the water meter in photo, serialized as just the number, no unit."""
79.77
